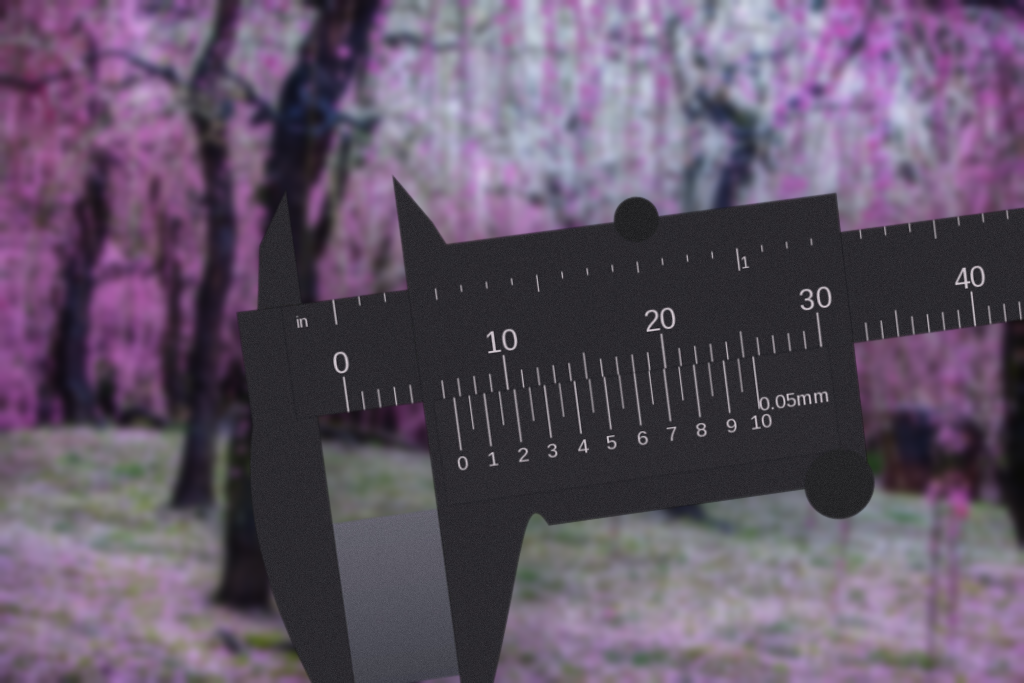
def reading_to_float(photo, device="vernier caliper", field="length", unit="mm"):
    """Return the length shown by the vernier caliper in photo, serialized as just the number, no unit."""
6.6
